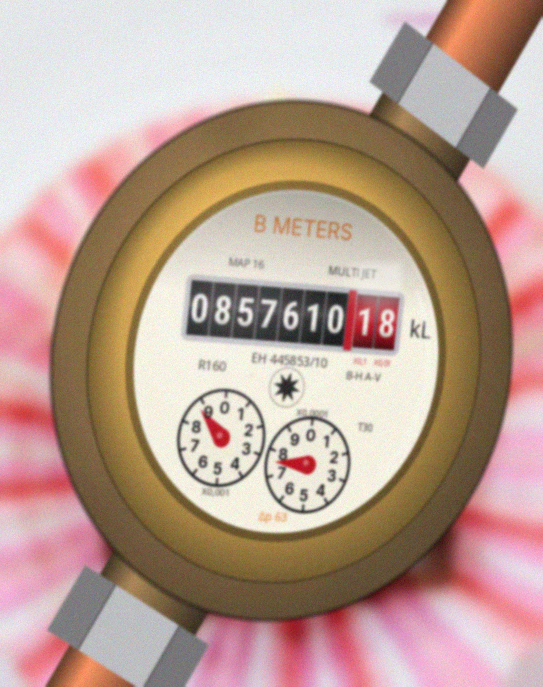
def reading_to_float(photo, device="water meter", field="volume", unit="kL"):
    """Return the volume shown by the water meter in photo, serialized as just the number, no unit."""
857610.1887
